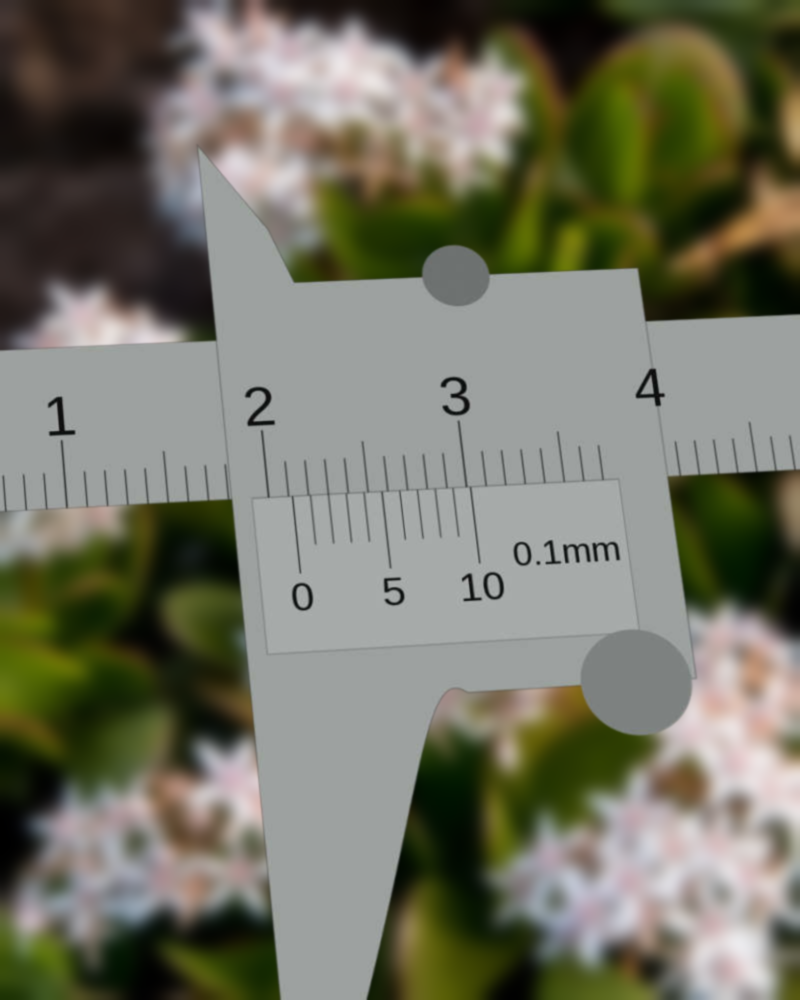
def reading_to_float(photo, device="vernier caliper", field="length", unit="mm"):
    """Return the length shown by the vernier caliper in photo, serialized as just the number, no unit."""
21.2
